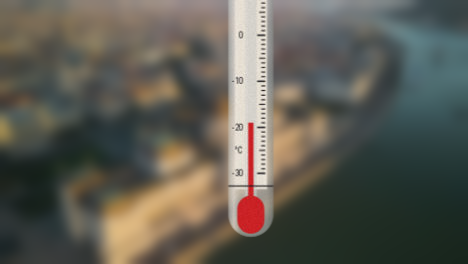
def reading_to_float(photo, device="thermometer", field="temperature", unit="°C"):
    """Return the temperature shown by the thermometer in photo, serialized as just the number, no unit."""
-19
